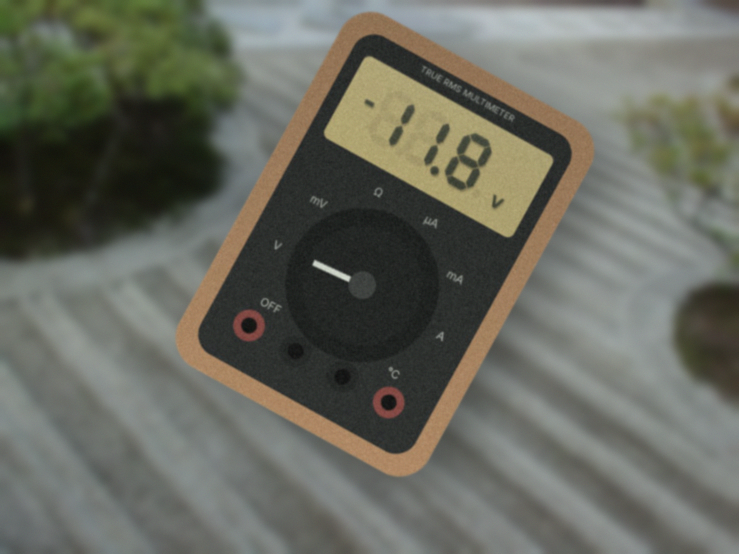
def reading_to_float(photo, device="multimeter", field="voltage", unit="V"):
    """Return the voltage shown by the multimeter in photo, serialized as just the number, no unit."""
-11.8
